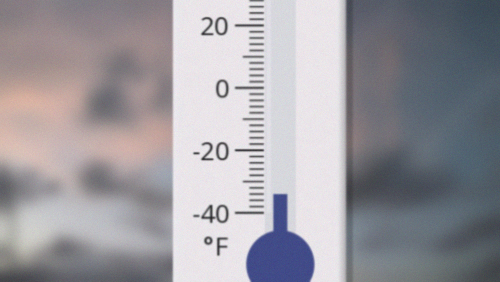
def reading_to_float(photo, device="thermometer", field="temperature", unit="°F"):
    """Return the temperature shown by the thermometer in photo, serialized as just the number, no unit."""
-34
